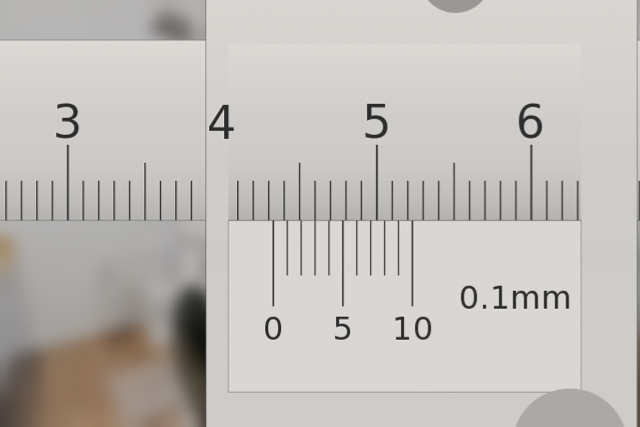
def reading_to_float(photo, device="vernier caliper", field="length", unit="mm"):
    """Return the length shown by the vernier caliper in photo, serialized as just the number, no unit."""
43.3
